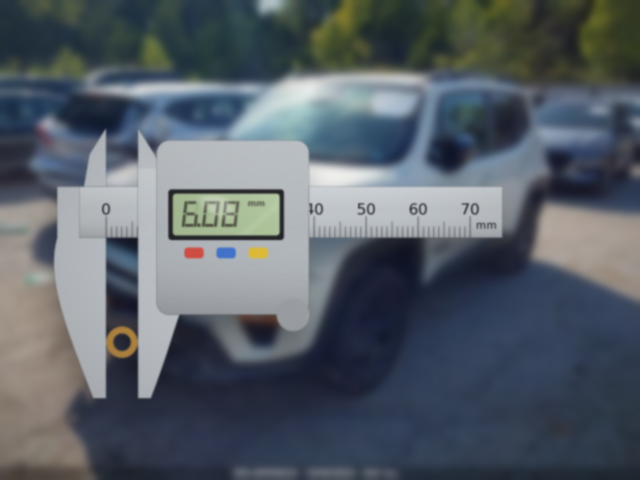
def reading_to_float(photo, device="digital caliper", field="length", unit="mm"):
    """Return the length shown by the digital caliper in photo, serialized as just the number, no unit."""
6.08
